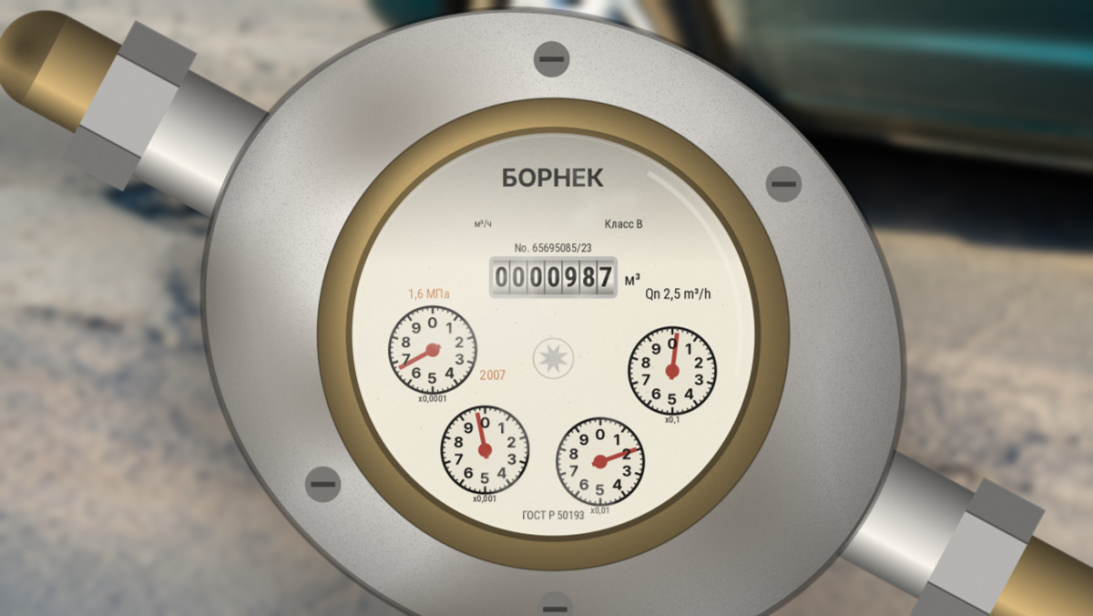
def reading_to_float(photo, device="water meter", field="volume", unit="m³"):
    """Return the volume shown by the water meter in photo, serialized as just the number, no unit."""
987.0196
